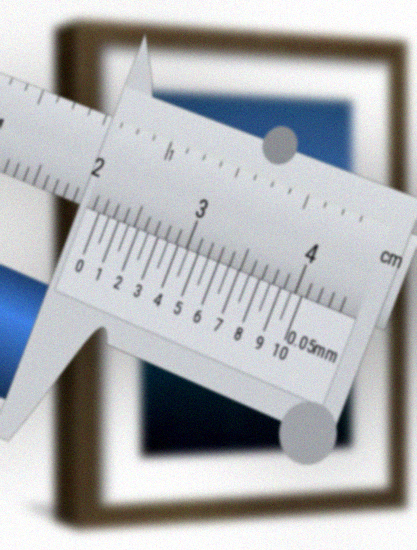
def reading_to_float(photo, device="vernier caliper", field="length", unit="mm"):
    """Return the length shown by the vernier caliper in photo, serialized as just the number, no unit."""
21.6
